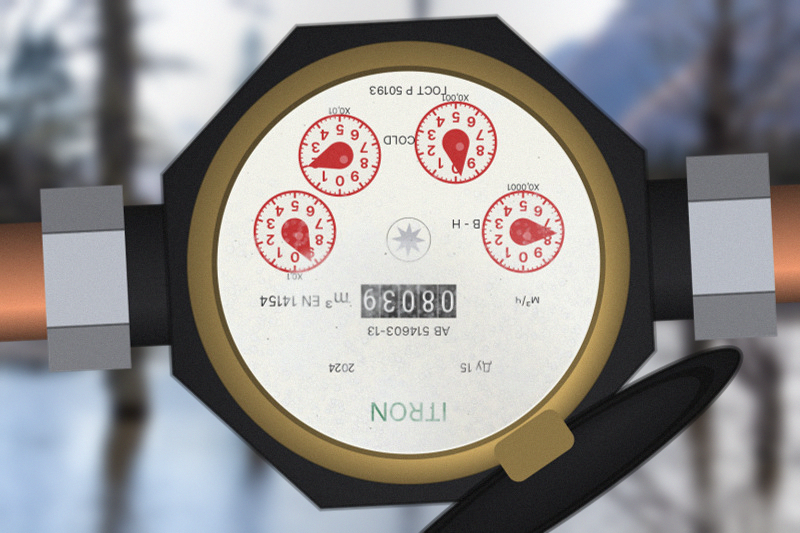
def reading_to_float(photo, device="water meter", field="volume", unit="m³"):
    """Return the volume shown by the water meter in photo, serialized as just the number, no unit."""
8038.9197
